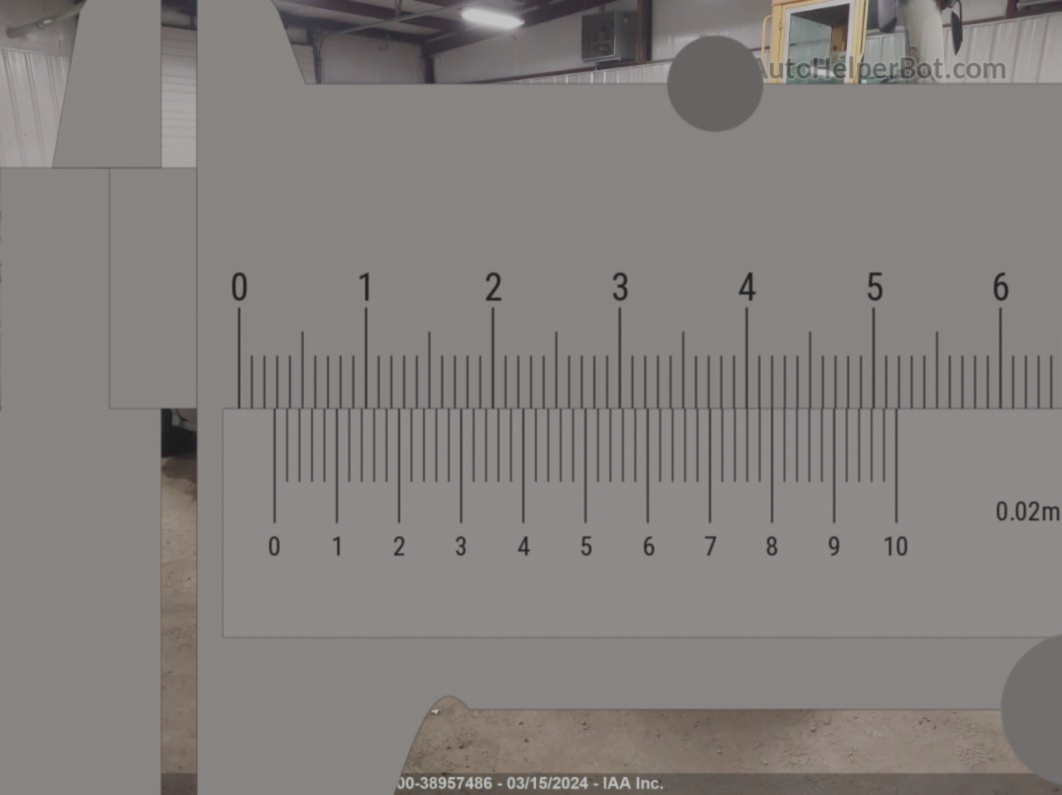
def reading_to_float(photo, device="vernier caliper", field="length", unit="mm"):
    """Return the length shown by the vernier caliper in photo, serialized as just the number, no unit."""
2.8
